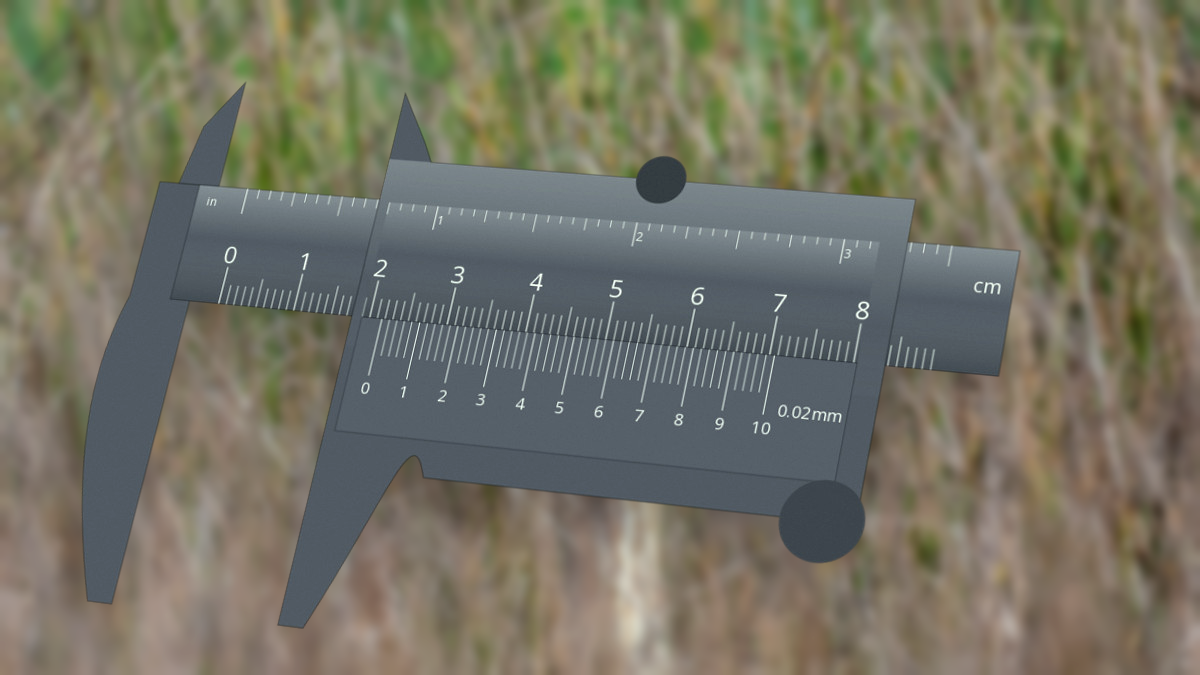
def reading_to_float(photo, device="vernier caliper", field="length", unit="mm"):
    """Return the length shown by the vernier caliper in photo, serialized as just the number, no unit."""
21.6
